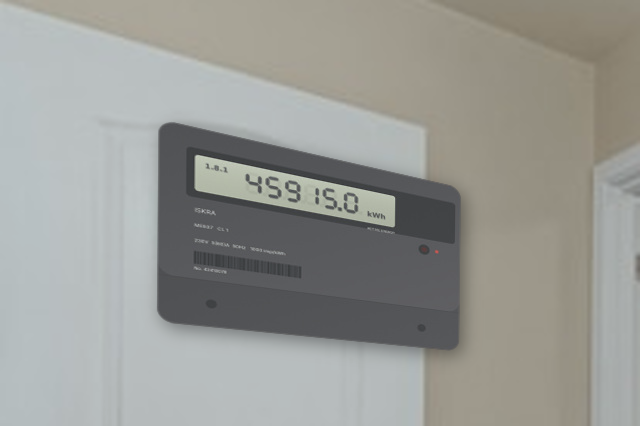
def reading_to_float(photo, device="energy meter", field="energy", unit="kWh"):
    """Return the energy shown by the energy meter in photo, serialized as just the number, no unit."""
45915.0
